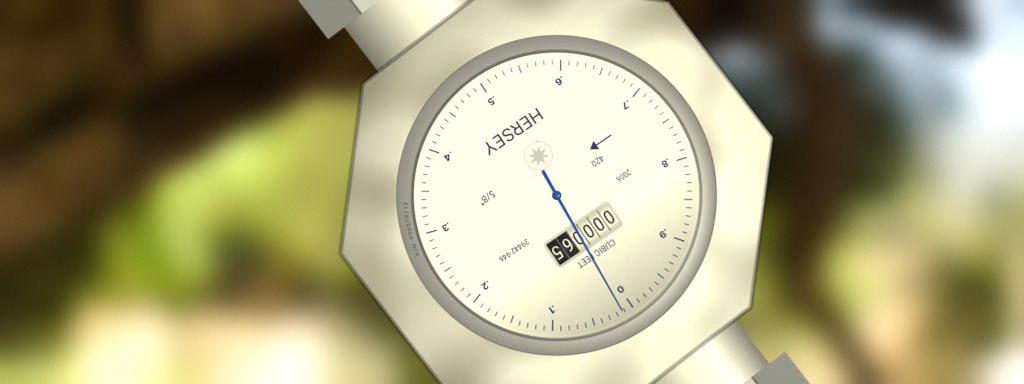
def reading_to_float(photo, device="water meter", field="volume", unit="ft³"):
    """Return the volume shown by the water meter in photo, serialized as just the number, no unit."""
65.01
